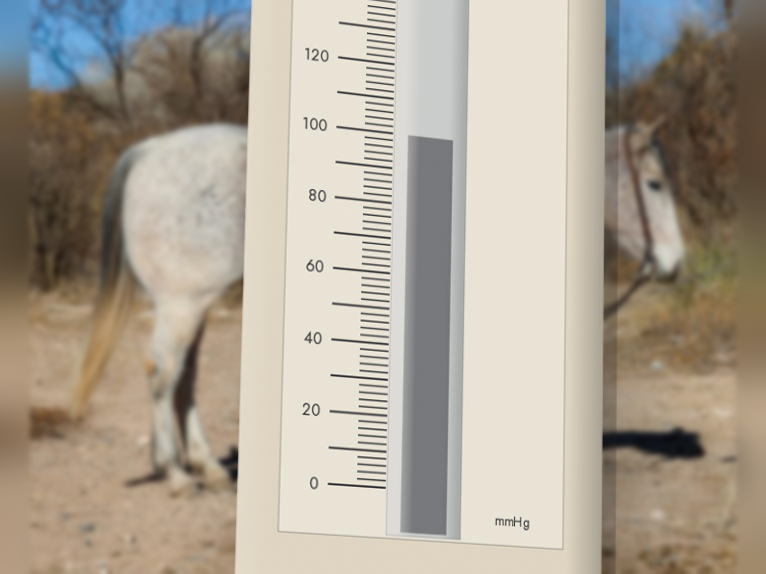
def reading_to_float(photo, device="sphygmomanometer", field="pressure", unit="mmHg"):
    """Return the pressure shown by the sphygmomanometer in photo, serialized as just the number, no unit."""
100
